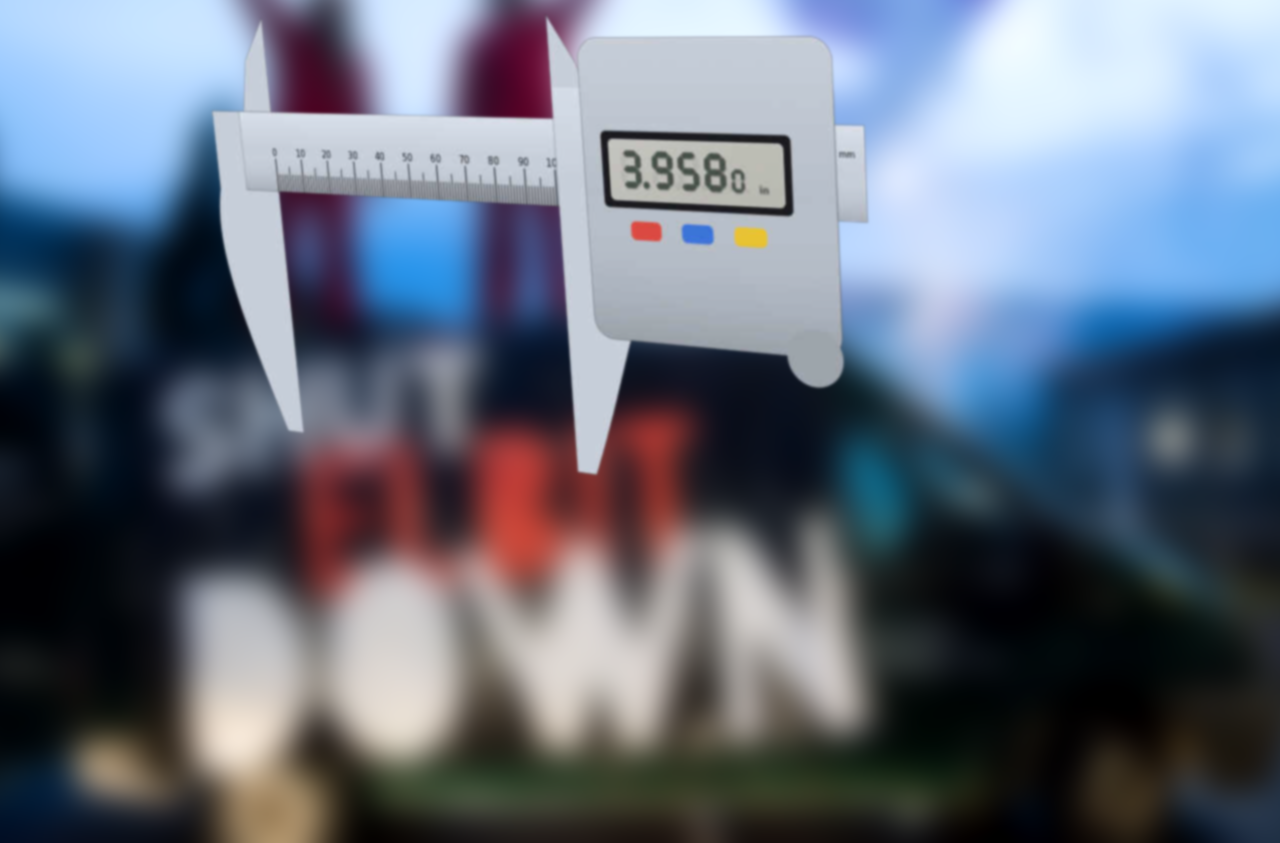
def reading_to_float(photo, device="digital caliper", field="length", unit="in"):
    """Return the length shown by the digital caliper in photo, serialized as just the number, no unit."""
3.9580
